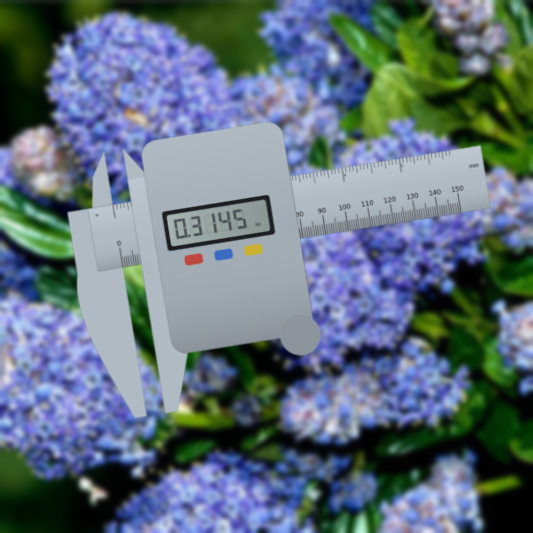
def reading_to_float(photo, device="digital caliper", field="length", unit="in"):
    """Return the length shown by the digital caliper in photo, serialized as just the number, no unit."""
0.3145
